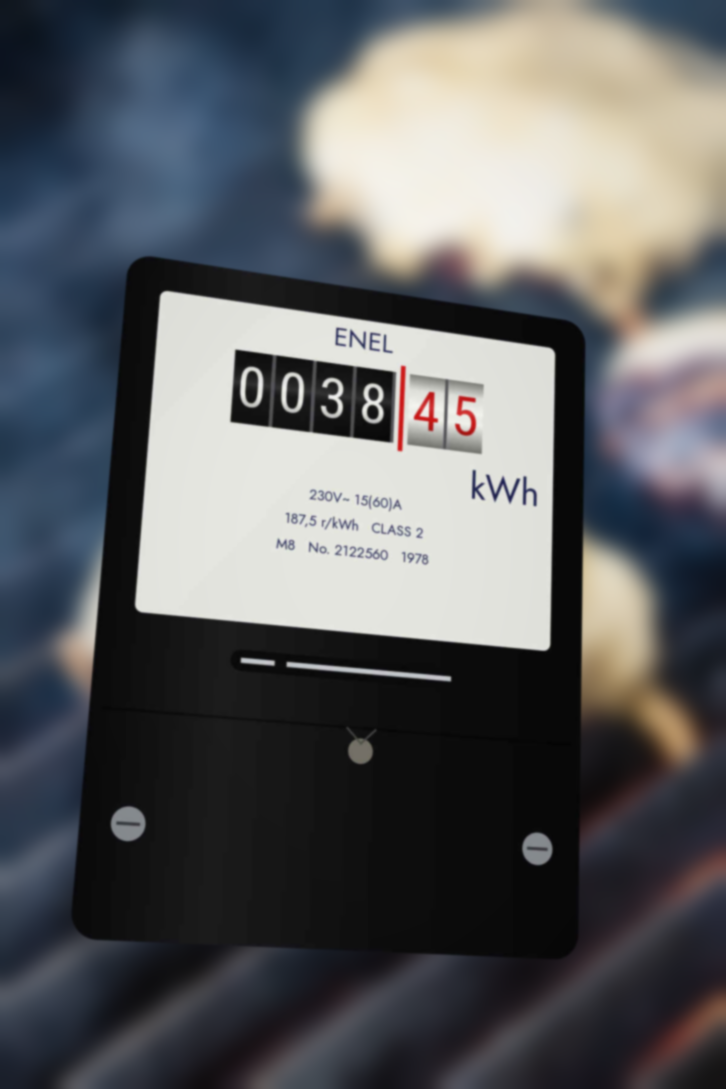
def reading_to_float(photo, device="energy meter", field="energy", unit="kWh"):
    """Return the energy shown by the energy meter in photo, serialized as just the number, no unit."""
38.45
